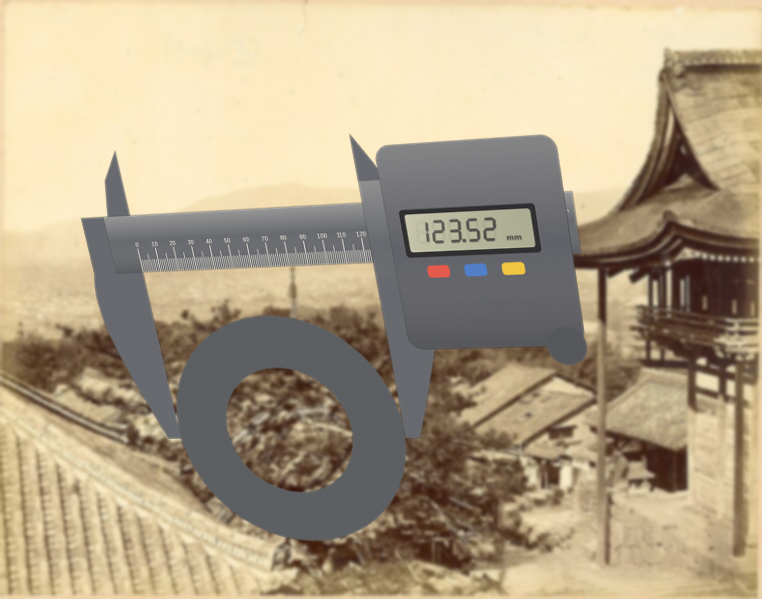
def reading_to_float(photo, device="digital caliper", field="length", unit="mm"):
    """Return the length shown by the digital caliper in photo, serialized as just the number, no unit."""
123.52
